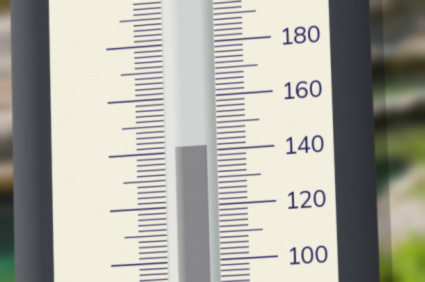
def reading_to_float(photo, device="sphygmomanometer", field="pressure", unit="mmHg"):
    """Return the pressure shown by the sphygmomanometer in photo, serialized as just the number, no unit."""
142
